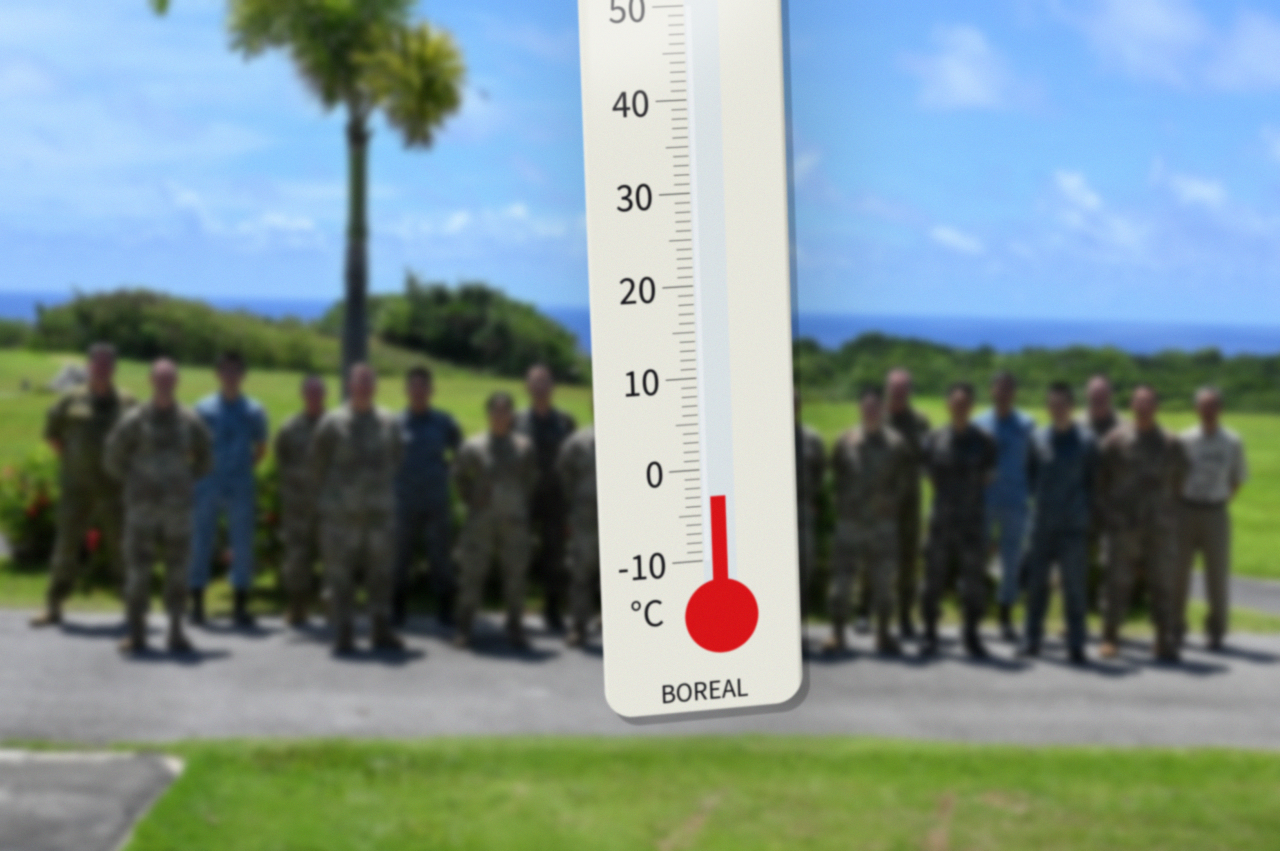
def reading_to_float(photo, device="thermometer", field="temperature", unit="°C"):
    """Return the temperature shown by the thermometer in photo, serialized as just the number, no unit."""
-3
